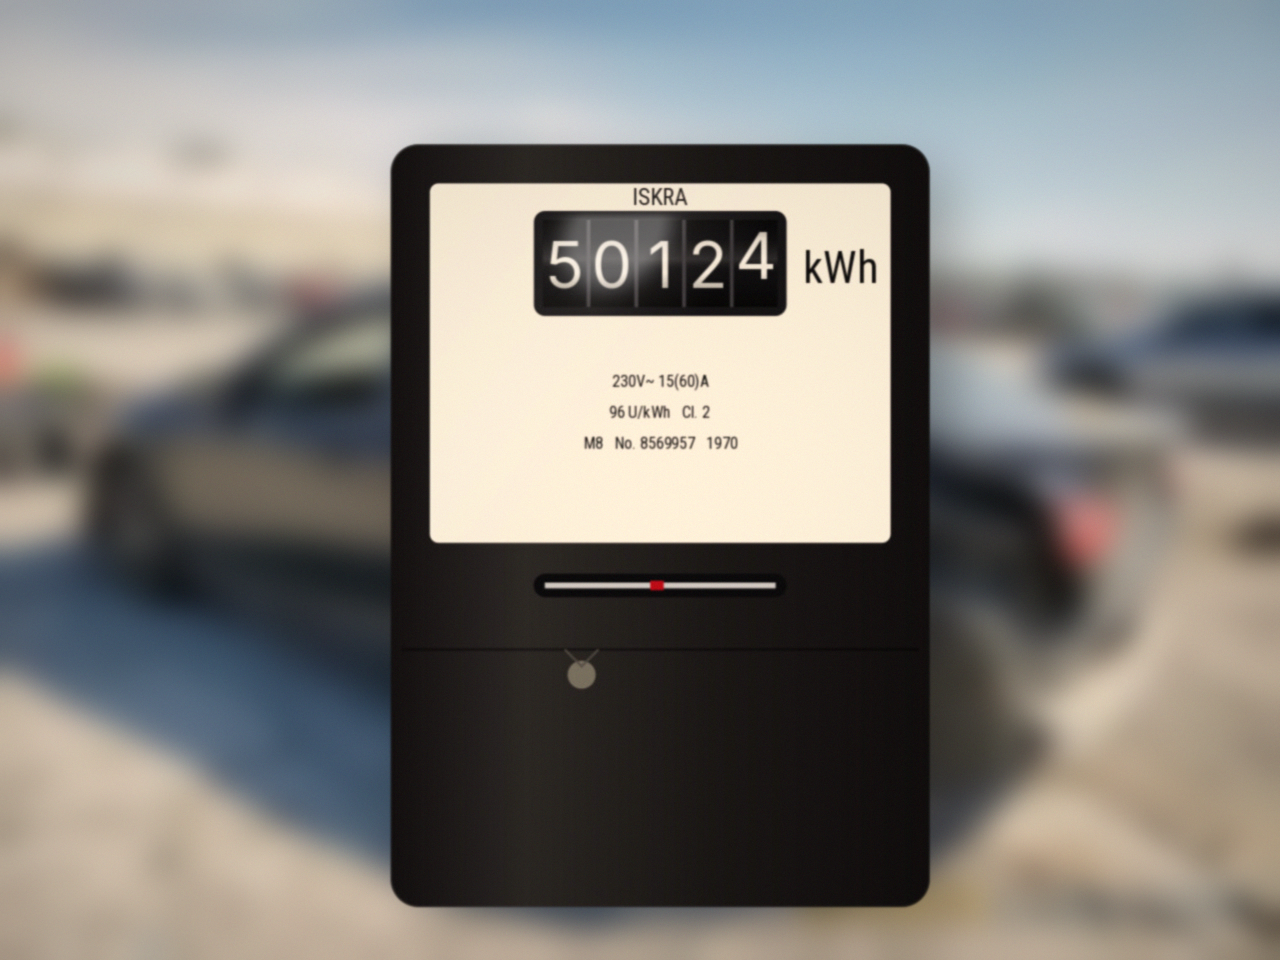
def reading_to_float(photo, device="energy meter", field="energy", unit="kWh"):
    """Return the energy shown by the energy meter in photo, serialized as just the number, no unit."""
50124
